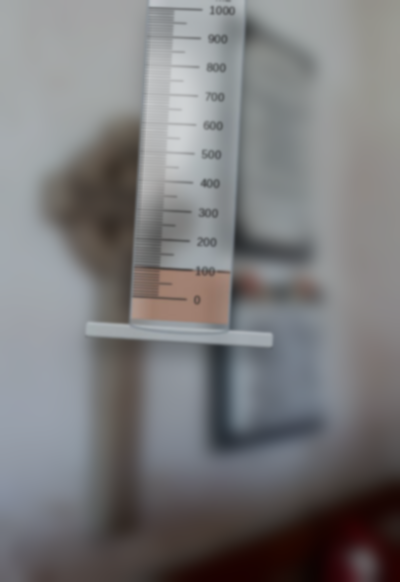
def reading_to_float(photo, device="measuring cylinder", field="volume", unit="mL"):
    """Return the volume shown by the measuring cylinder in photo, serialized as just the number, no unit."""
100
